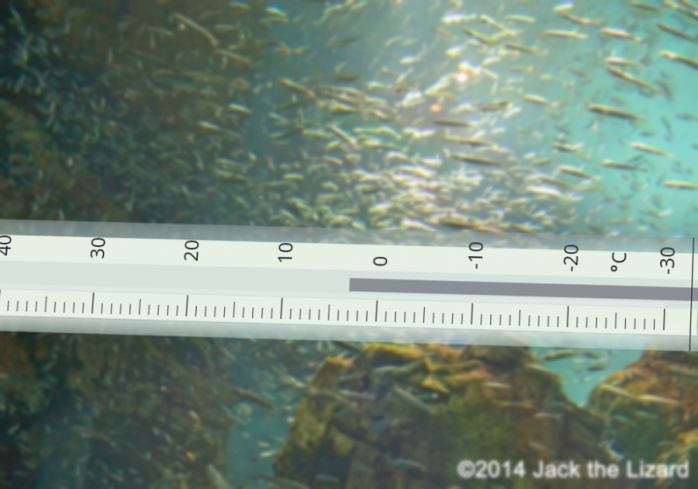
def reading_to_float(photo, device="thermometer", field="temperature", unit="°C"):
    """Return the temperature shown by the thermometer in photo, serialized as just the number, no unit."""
3
